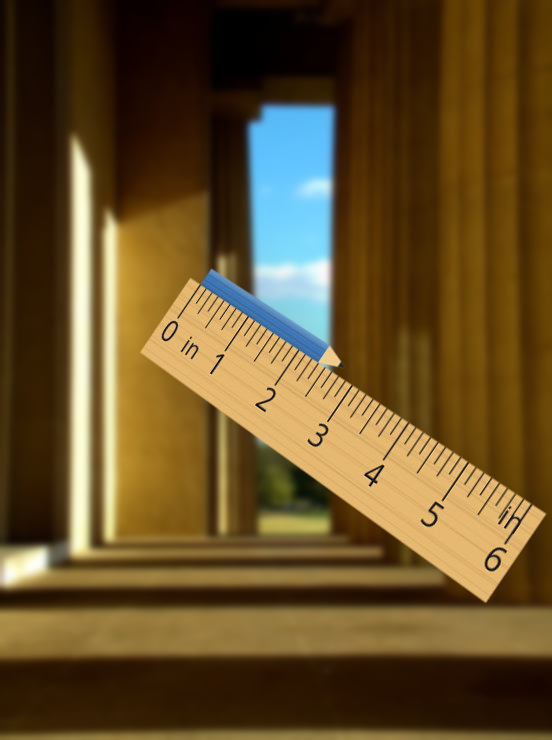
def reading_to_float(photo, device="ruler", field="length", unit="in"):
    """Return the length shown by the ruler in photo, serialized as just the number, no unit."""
2.75
